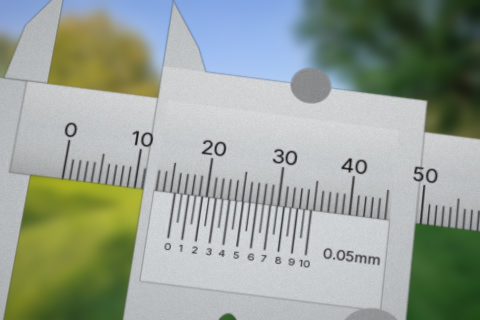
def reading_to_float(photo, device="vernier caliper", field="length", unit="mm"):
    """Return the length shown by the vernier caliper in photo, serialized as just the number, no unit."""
15.6
